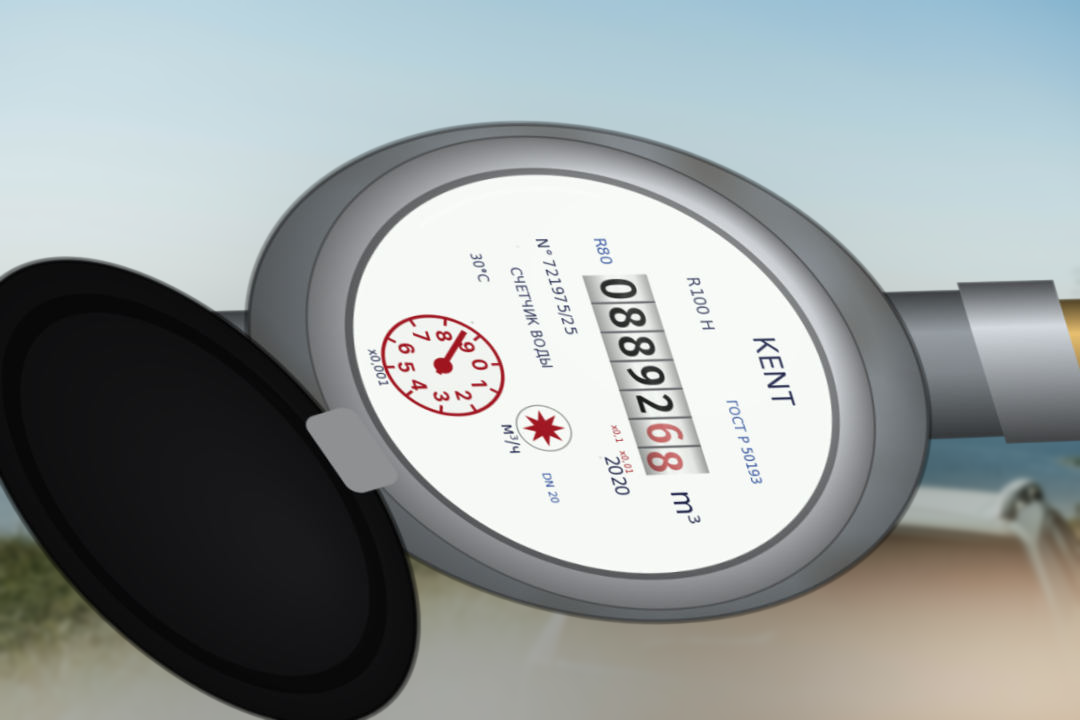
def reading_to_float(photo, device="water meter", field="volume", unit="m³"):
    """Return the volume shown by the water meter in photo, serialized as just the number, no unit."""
8892.678
